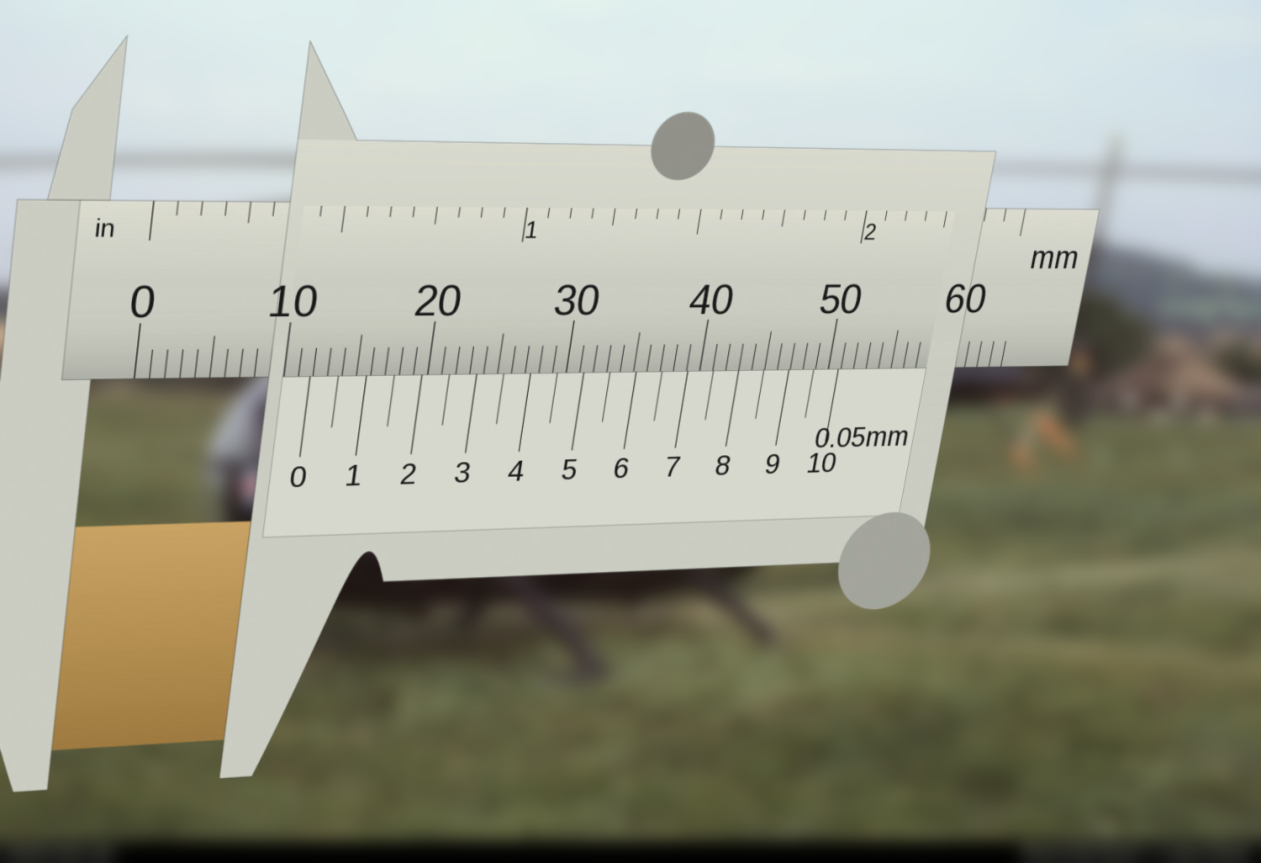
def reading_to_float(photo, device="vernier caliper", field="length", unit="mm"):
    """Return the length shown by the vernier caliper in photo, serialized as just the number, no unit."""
11.8
